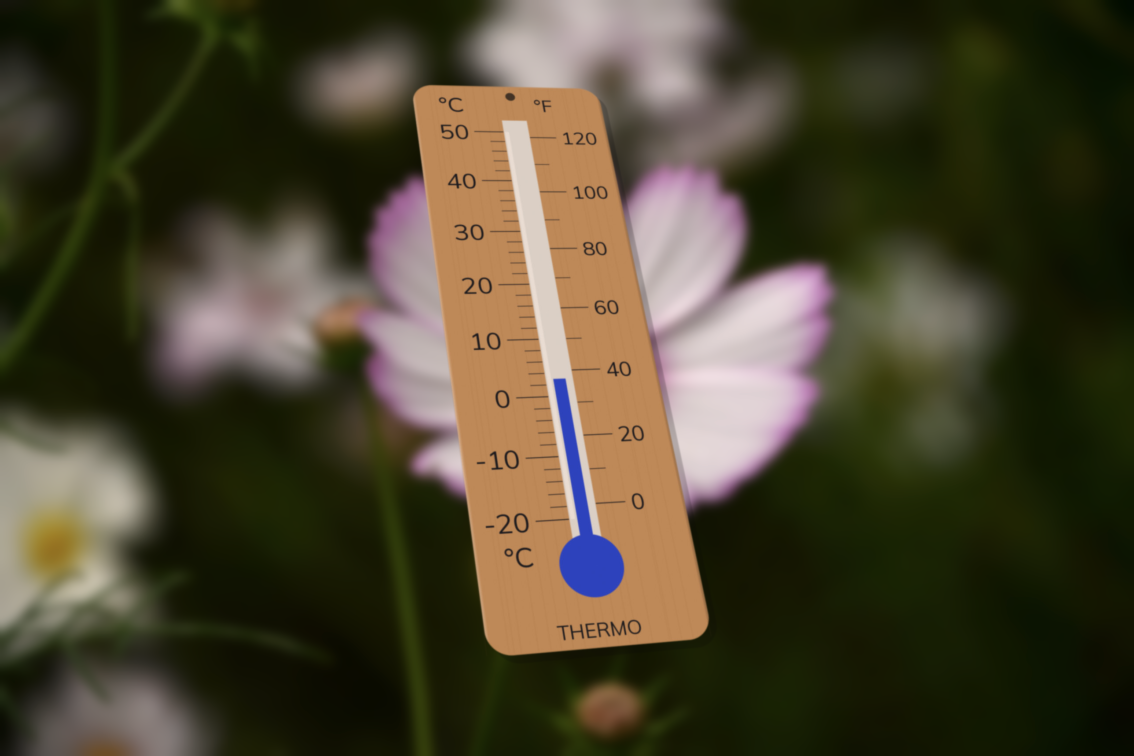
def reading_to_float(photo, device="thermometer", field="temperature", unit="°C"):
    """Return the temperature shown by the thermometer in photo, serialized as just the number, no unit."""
3
